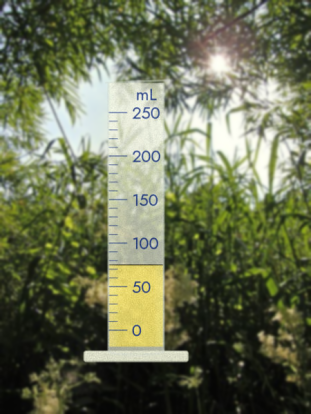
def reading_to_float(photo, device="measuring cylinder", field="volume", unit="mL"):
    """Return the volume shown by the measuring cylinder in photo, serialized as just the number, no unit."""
75
